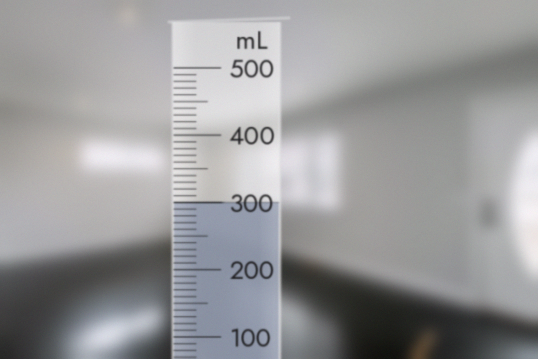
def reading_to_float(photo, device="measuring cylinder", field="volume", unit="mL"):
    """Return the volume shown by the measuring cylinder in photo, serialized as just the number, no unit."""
300
